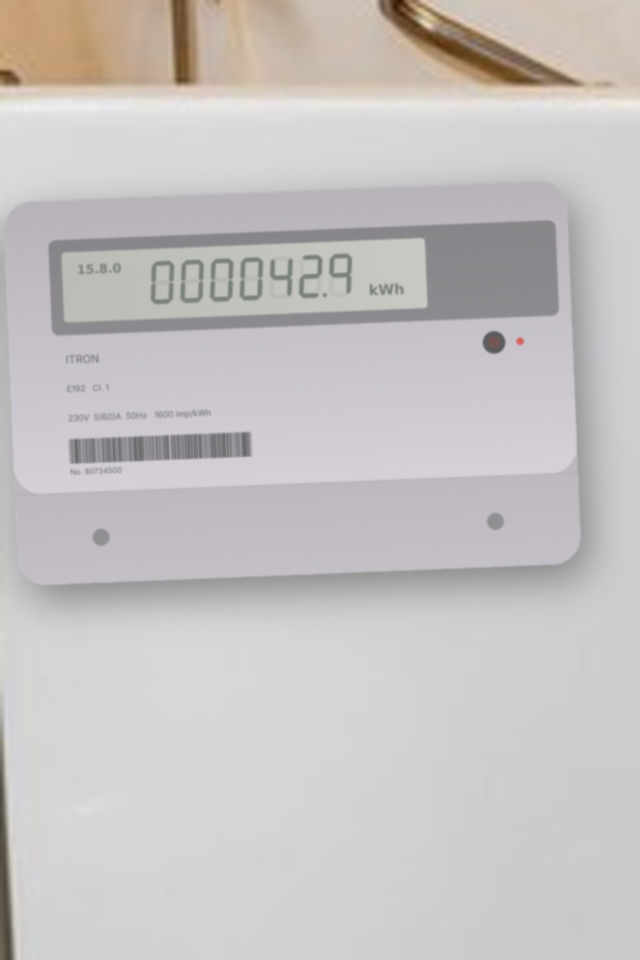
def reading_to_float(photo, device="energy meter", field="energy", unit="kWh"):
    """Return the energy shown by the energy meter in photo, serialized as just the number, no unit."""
42.9
